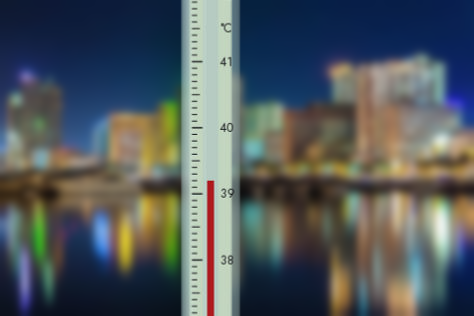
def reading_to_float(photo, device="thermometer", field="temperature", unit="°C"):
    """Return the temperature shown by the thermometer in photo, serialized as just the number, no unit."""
39.2
